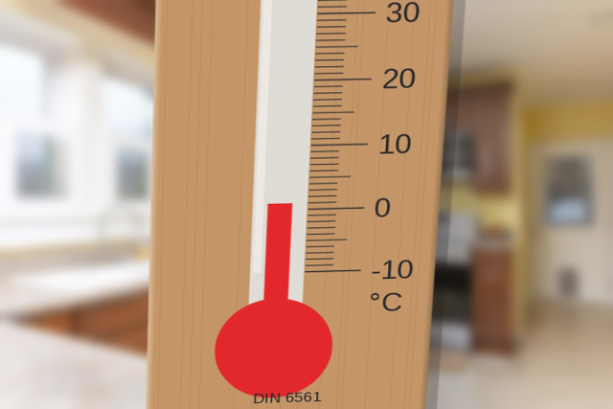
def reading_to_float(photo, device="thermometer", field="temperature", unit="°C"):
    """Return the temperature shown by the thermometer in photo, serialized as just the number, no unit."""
1
